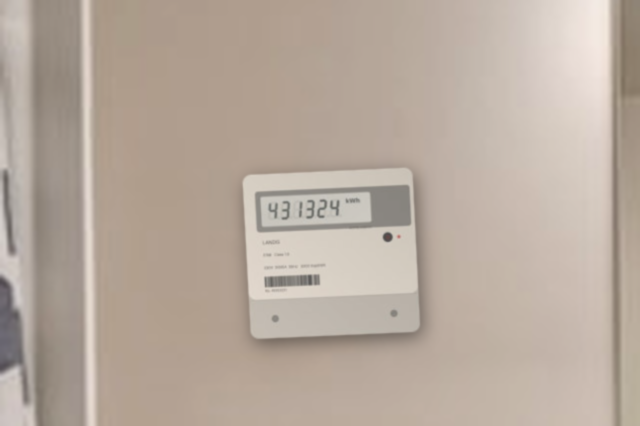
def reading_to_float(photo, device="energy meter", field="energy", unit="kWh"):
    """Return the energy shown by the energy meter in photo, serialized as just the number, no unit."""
431324
